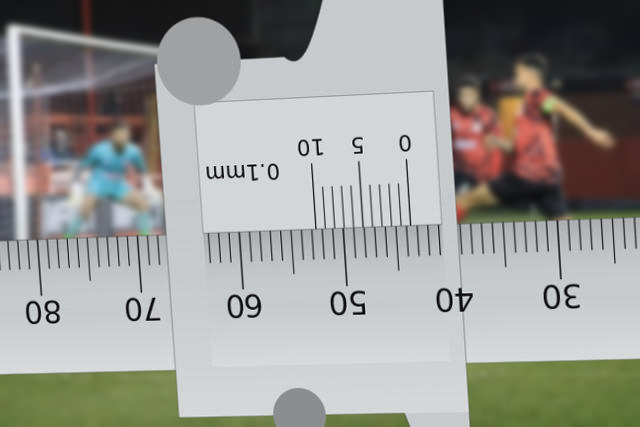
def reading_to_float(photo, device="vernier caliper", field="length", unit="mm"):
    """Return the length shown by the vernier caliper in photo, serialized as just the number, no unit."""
43.6
